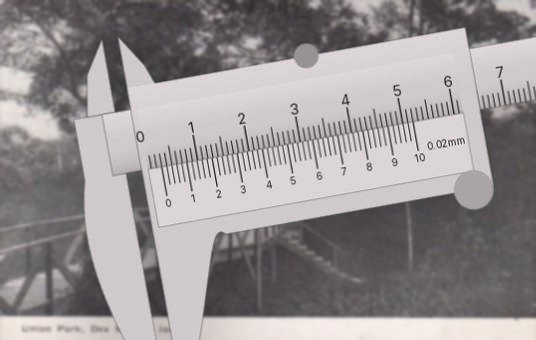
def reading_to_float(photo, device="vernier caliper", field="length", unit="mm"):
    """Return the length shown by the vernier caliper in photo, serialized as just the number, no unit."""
3.0
